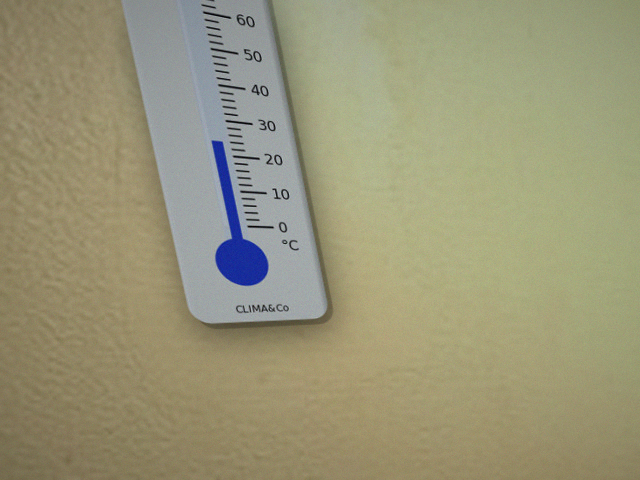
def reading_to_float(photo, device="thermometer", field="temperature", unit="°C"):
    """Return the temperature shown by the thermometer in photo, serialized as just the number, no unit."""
24
